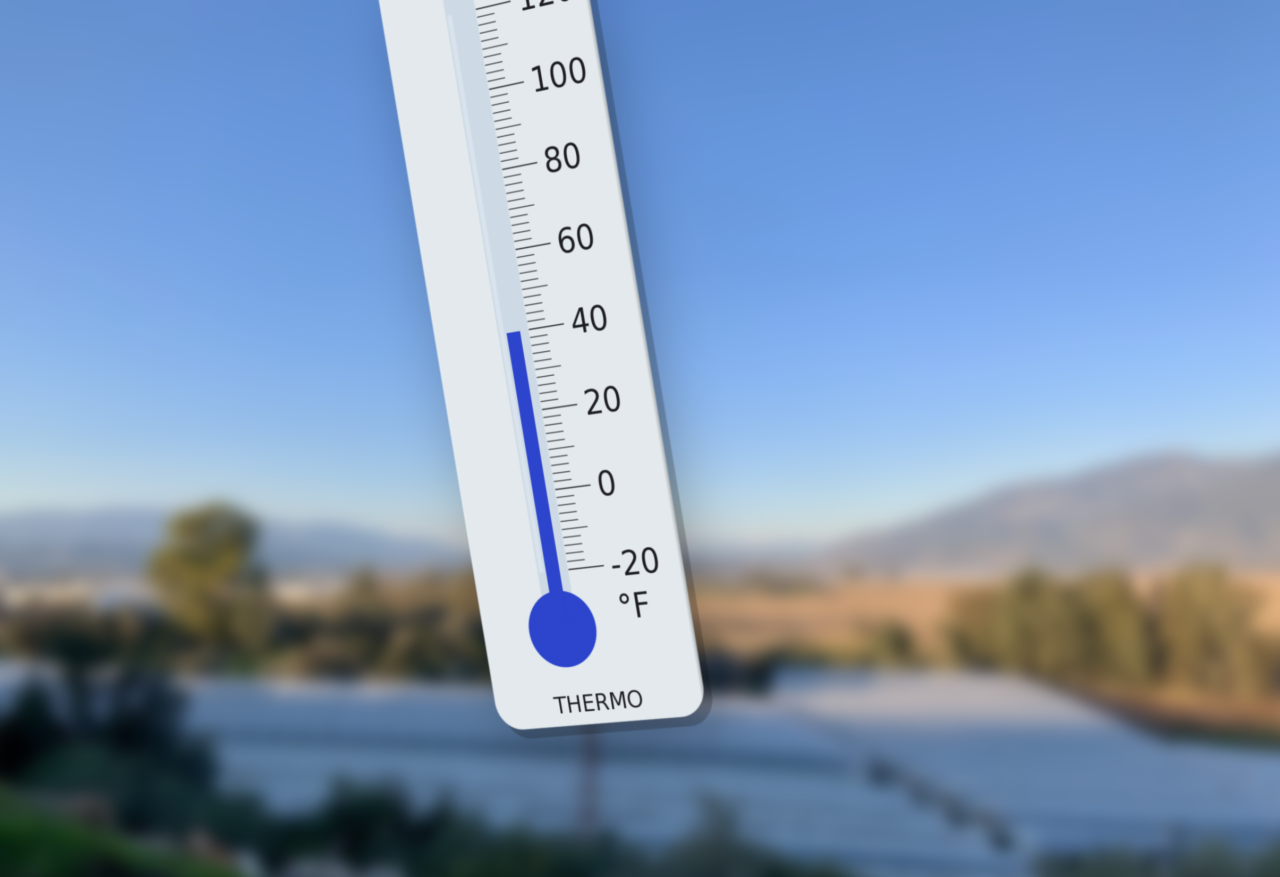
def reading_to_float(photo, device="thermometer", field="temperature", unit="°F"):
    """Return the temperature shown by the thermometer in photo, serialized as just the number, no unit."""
40
